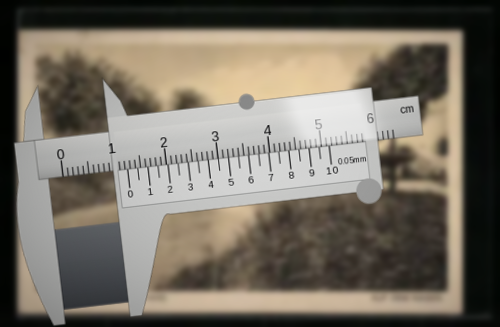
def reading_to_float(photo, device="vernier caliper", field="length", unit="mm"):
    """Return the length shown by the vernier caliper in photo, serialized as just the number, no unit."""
12.5
